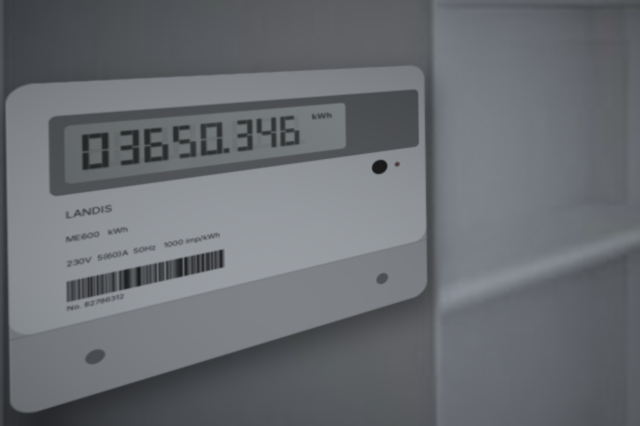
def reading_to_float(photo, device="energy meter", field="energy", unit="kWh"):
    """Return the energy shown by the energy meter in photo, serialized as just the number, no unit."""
3650.346
